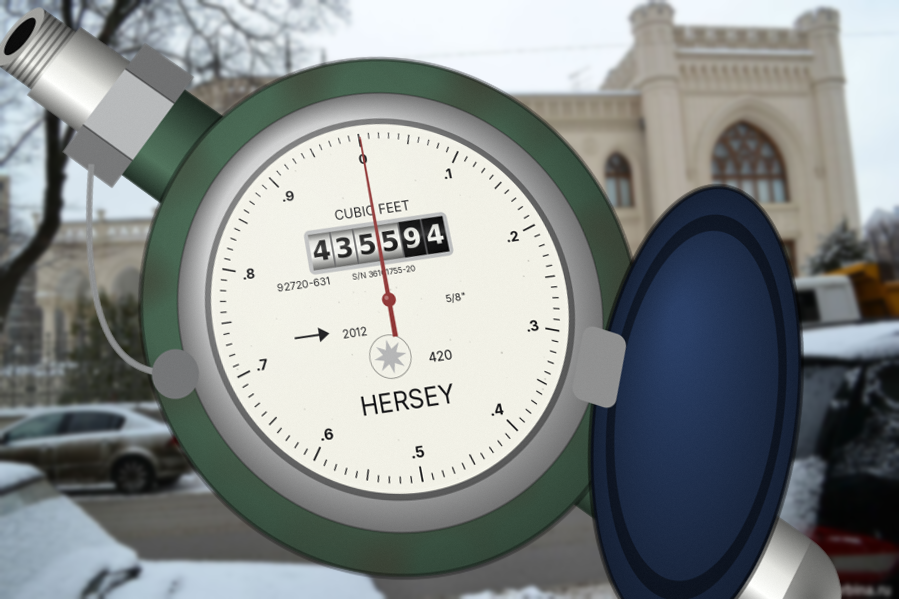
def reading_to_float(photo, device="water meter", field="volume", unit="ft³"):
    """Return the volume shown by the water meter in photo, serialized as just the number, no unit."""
435594.00
